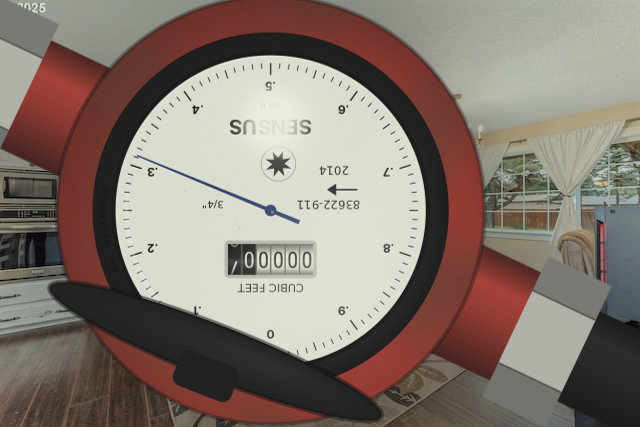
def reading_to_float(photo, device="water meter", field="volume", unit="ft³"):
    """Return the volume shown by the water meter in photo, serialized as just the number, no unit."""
7.31
